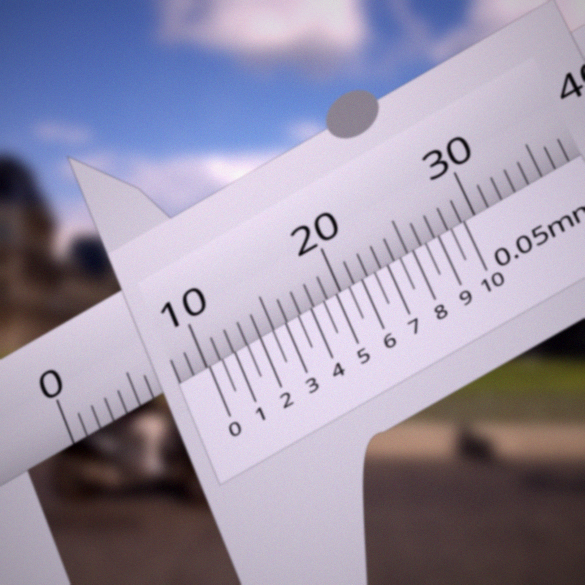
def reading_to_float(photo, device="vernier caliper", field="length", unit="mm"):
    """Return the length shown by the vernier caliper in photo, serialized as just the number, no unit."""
10.2
